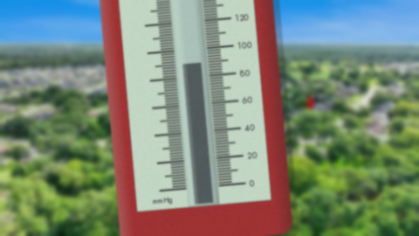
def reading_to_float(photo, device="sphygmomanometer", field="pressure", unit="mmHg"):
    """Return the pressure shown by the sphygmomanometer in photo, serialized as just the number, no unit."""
90
